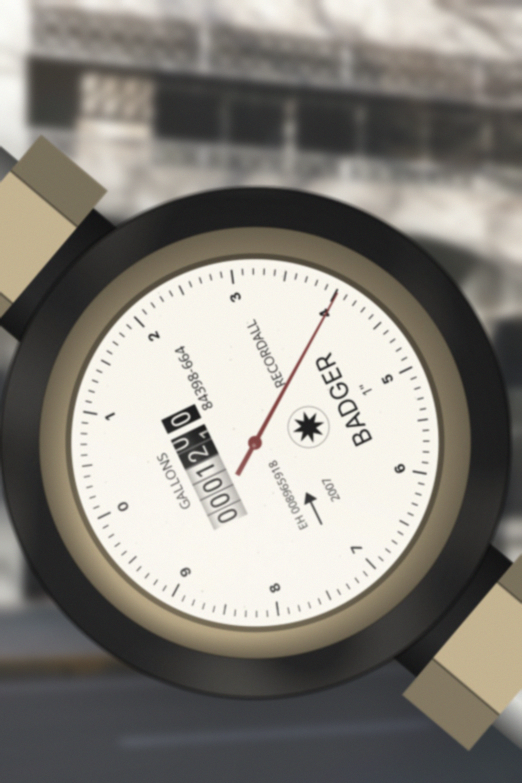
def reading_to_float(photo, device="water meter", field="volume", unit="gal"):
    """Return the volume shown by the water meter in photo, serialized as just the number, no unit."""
1204.0
